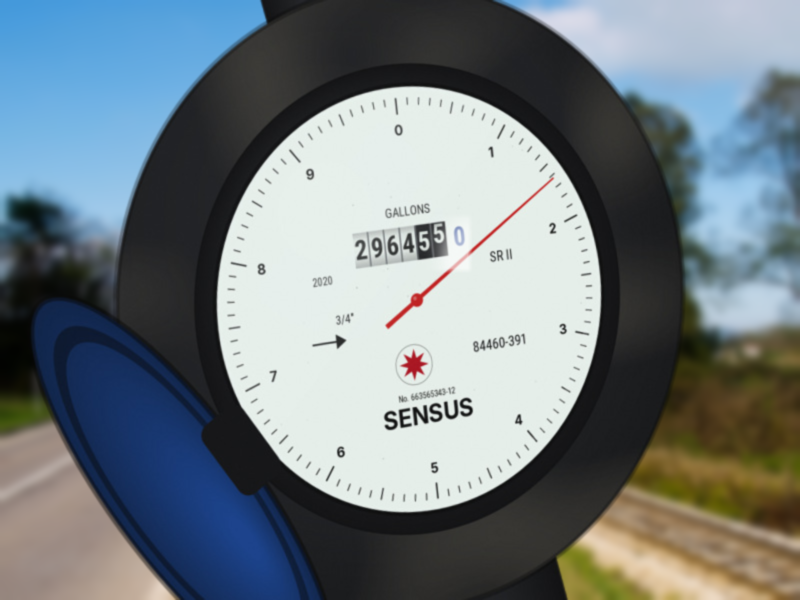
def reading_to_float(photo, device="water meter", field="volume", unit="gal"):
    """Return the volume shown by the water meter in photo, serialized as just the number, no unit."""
2964551.6
